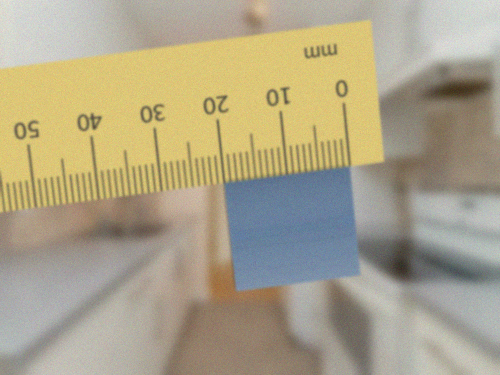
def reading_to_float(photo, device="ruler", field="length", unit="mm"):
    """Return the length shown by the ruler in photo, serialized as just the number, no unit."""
20
